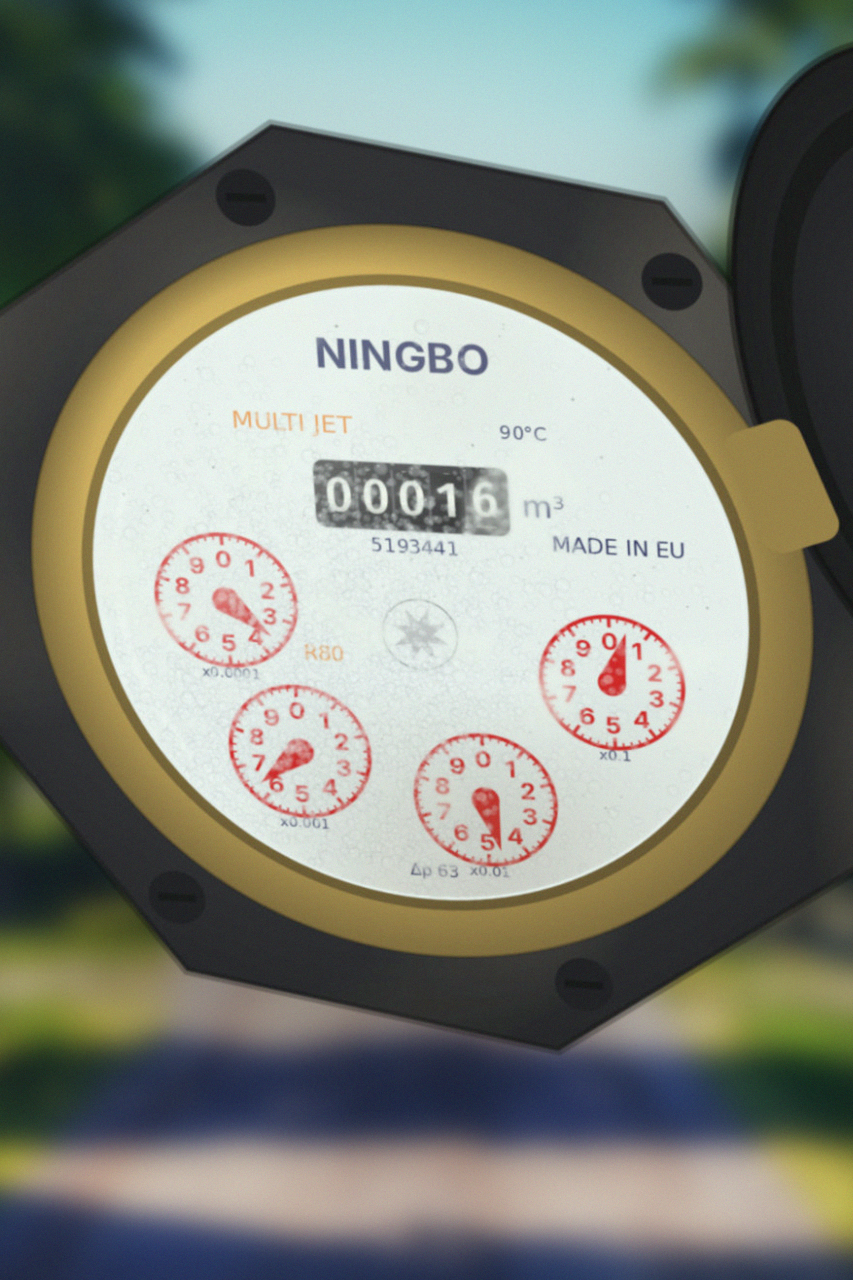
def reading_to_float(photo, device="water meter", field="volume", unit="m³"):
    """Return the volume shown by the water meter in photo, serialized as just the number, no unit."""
16.0463
